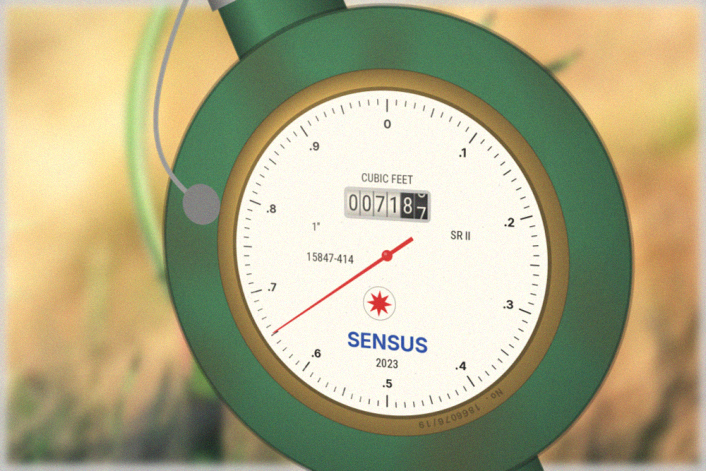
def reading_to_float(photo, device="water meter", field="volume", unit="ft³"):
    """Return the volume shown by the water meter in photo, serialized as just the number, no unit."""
7186.65
